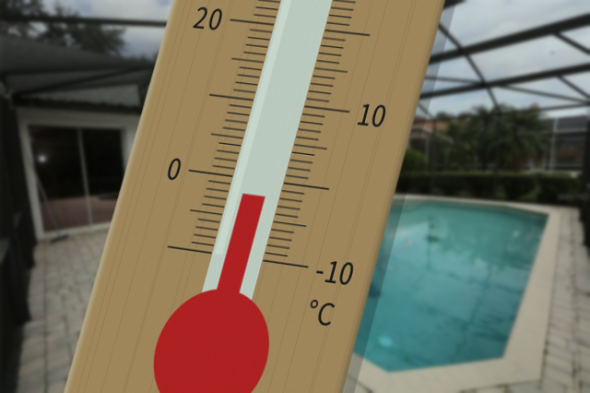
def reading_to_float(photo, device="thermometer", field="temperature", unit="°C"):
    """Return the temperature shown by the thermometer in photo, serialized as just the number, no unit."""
-2
